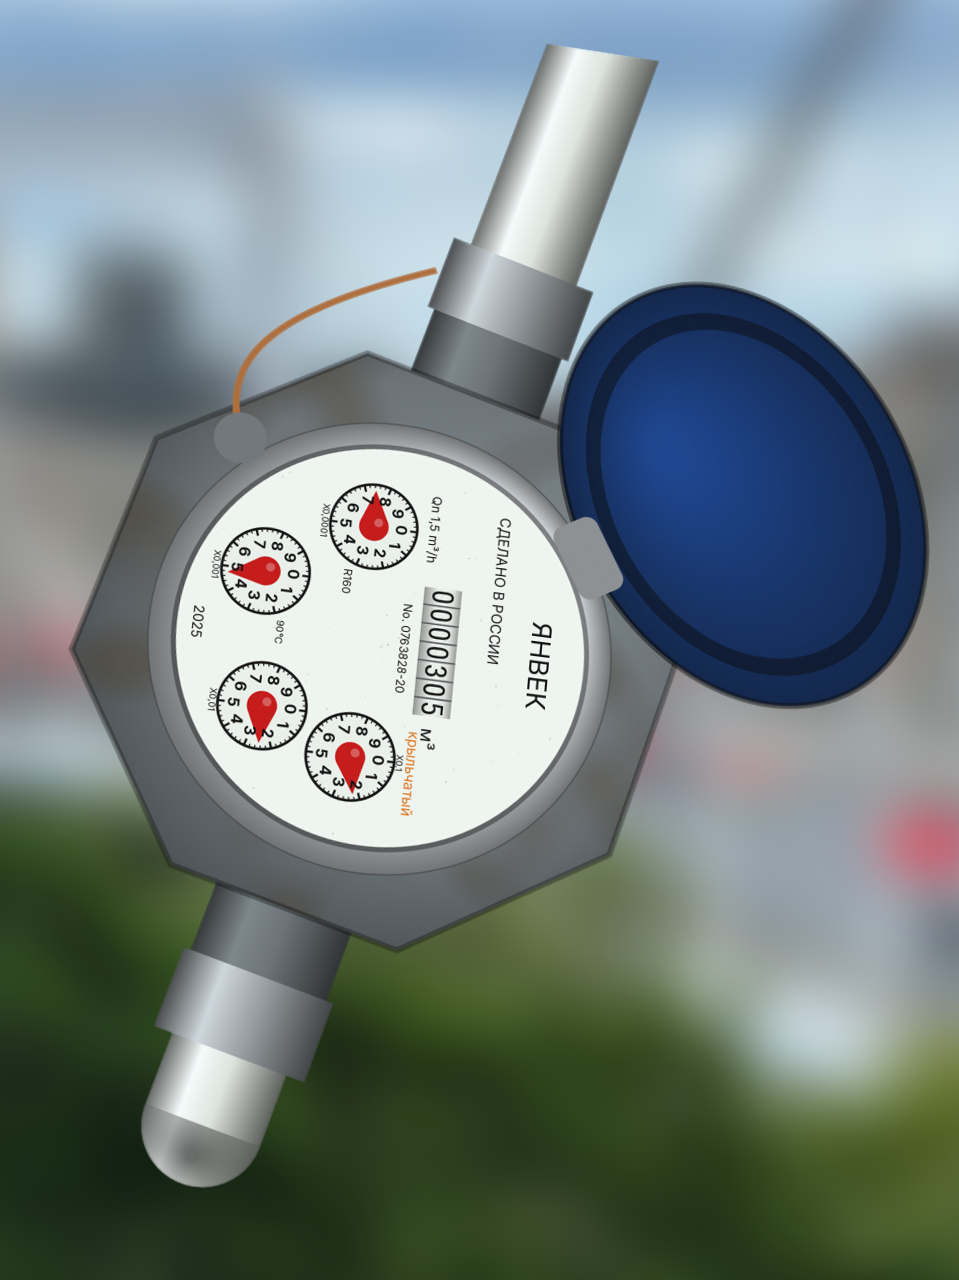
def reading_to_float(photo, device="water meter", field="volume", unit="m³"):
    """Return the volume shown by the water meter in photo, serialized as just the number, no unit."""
305.2247
